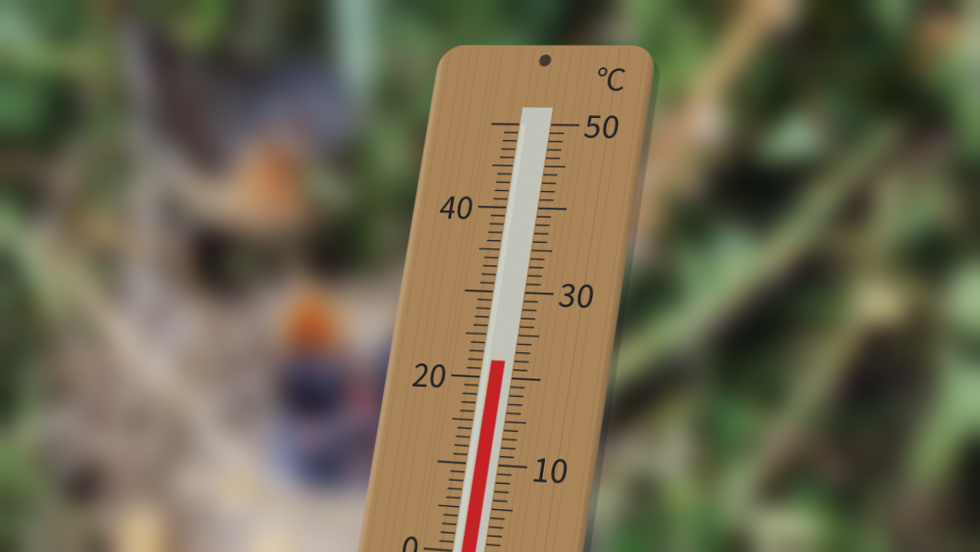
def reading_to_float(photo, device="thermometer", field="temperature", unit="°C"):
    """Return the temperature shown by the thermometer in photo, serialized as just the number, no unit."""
22
